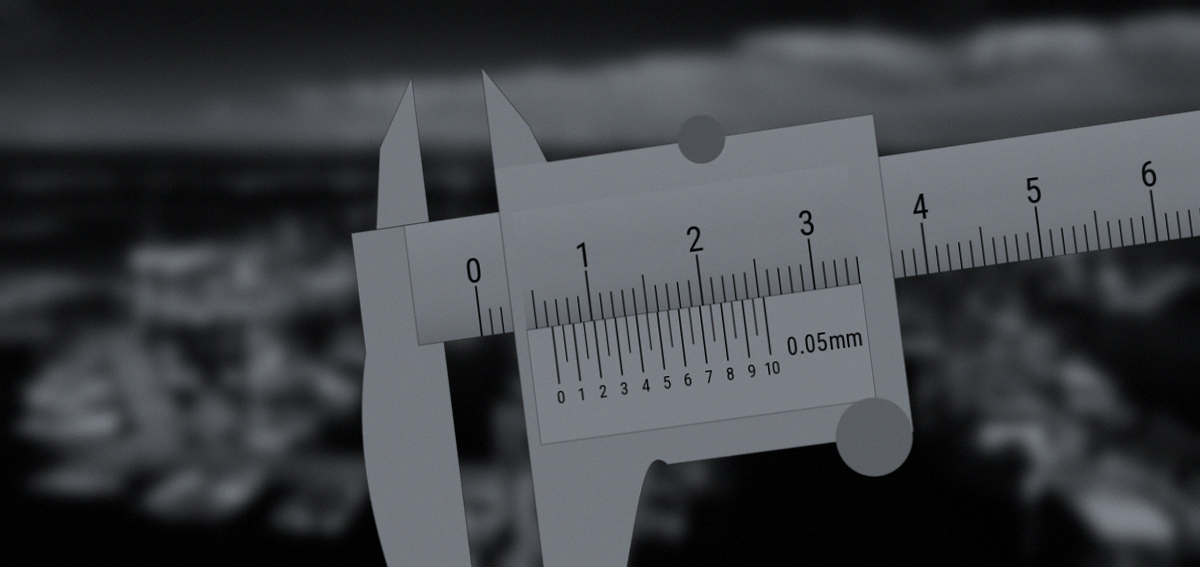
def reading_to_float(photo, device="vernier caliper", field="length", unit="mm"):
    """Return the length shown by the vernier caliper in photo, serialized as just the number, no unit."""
6.4
